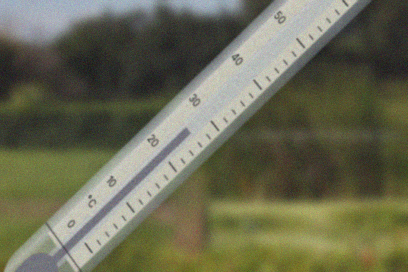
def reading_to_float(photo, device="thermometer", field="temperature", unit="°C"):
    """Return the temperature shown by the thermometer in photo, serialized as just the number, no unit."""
26
